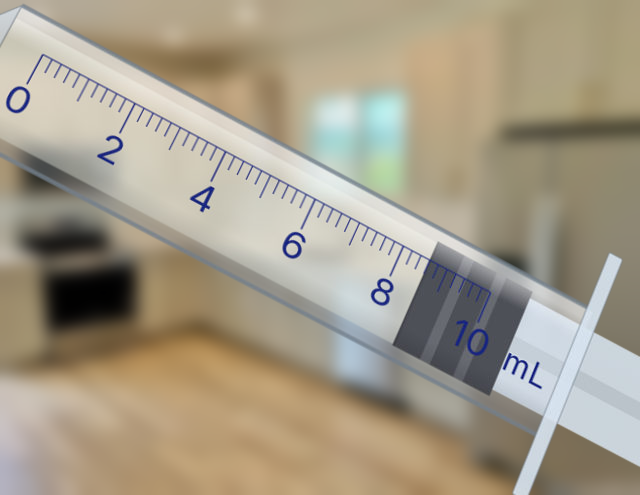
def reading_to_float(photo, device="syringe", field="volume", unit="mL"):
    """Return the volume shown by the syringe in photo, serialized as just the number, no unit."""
8.6
